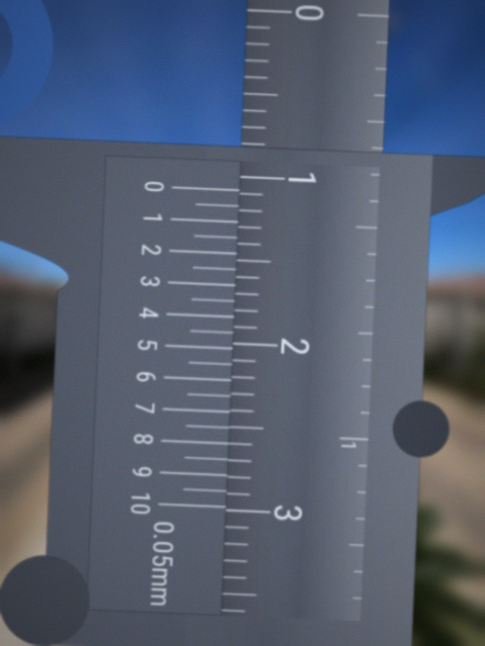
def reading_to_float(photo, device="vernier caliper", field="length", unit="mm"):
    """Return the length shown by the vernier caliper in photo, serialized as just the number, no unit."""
10.8
